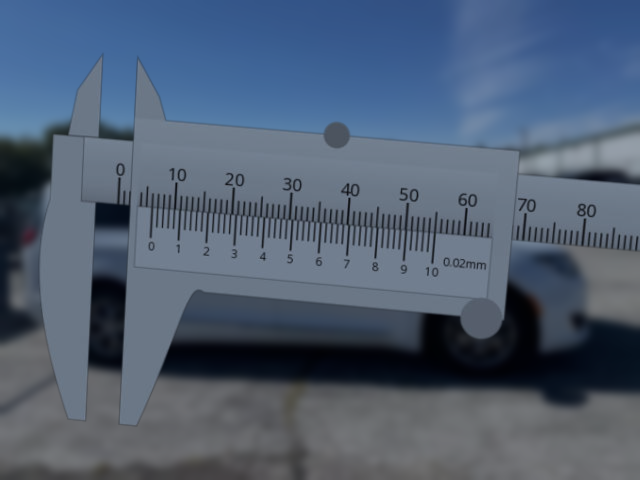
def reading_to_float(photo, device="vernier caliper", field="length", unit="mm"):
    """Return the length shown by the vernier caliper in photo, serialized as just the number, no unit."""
6.0
